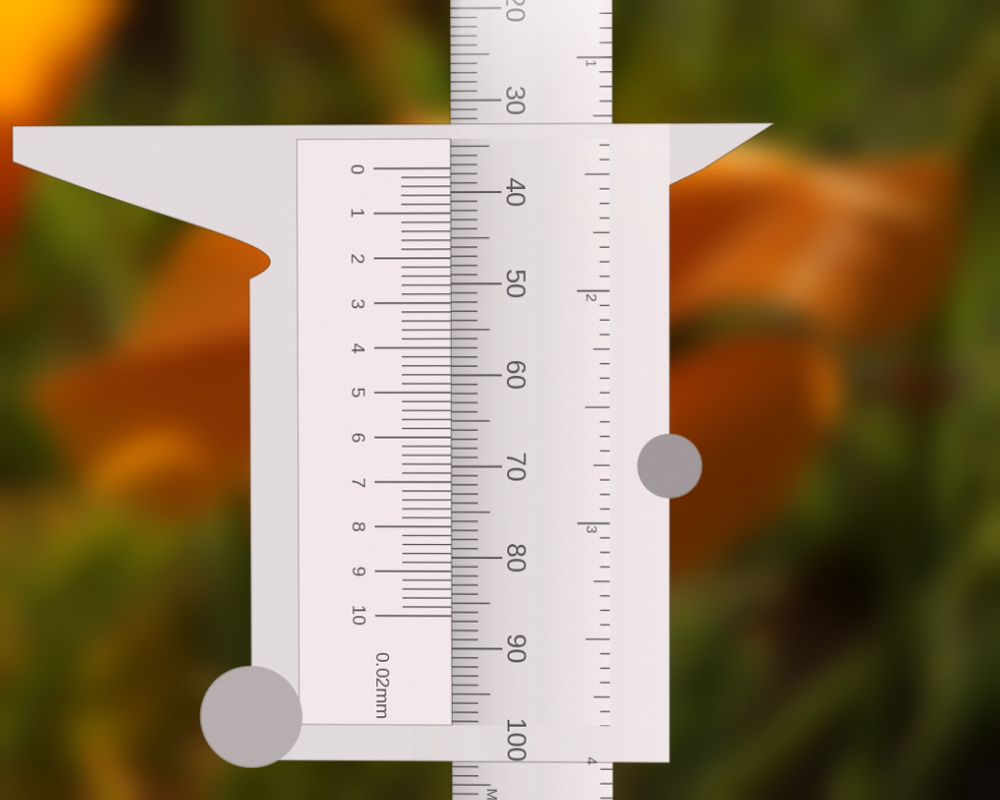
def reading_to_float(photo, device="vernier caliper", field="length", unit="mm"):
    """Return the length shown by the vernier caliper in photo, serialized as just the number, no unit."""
37.4
